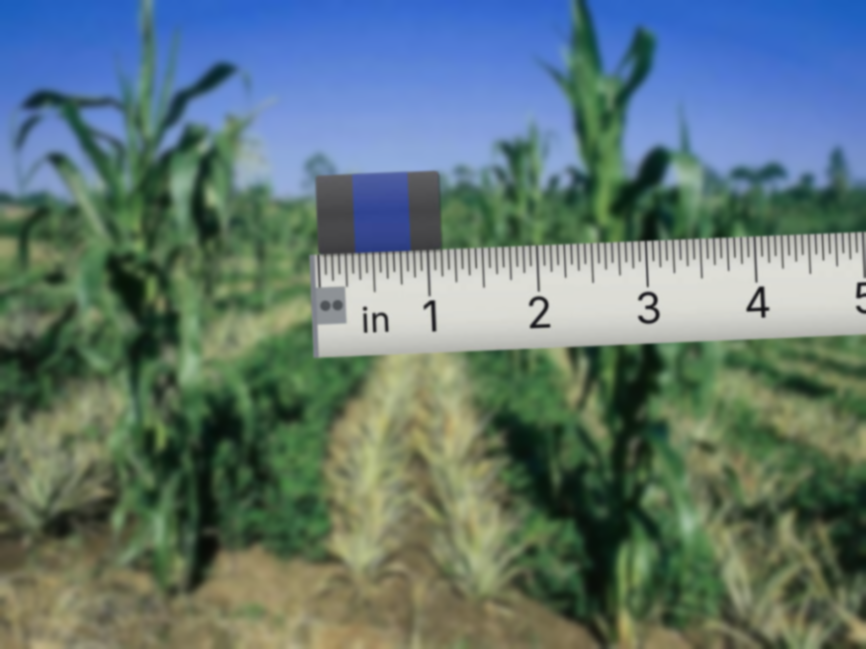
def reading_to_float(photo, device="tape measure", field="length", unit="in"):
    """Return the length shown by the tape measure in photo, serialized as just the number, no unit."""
1.125
